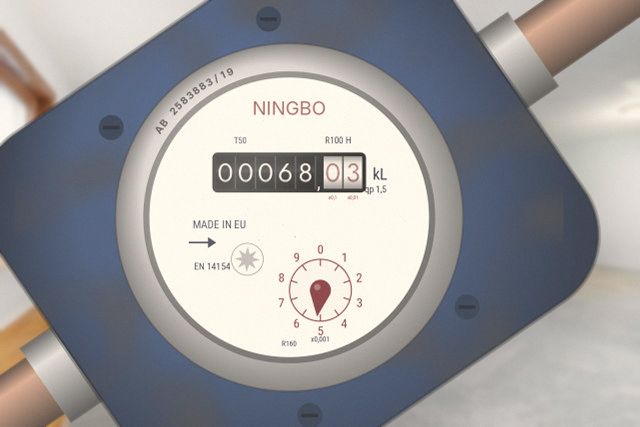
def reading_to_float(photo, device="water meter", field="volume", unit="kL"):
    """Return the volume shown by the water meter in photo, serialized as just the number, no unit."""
68.035
